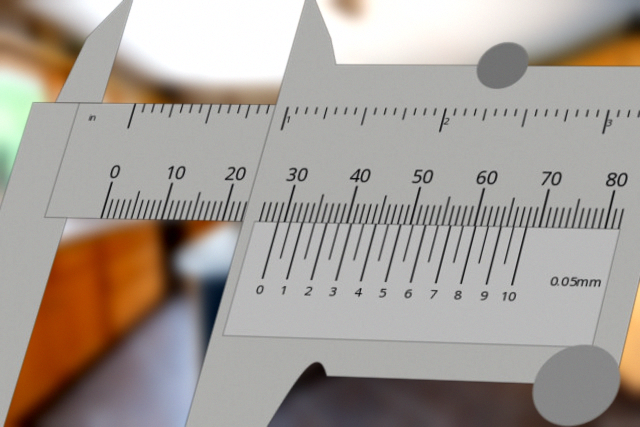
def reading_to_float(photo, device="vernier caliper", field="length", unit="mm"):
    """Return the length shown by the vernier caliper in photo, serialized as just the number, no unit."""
29.0
